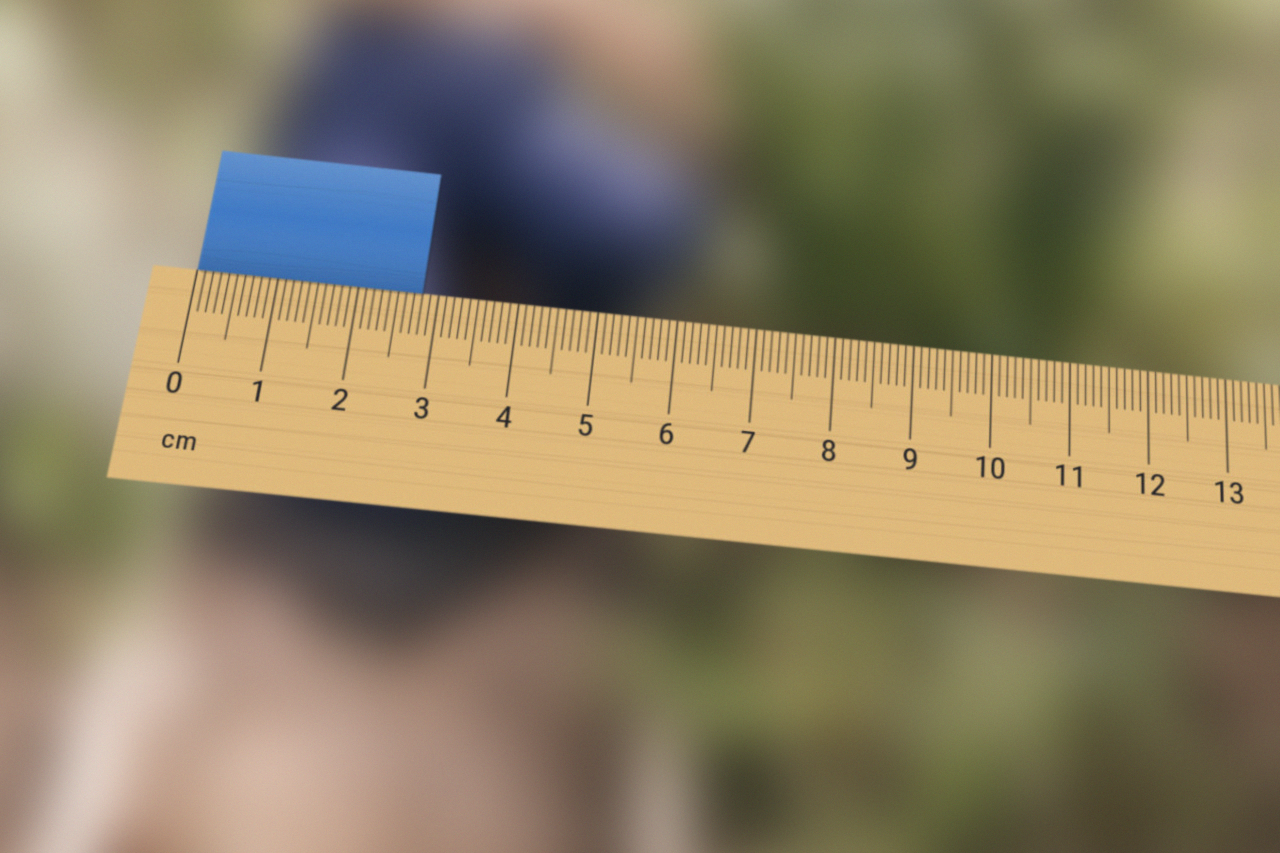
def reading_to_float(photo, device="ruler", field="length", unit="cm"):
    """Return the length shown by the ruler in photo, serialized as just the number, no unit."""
2.8
